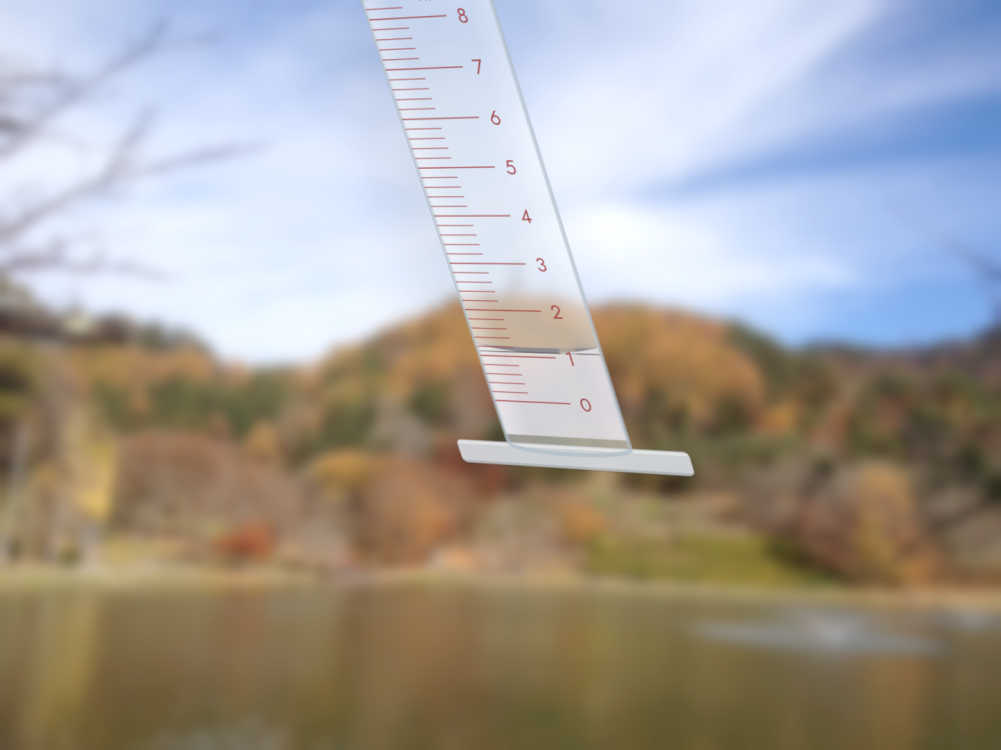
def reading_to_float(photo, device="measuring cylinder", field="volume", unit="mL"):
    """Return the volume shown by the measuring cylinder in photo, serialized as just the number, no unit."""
1.1
